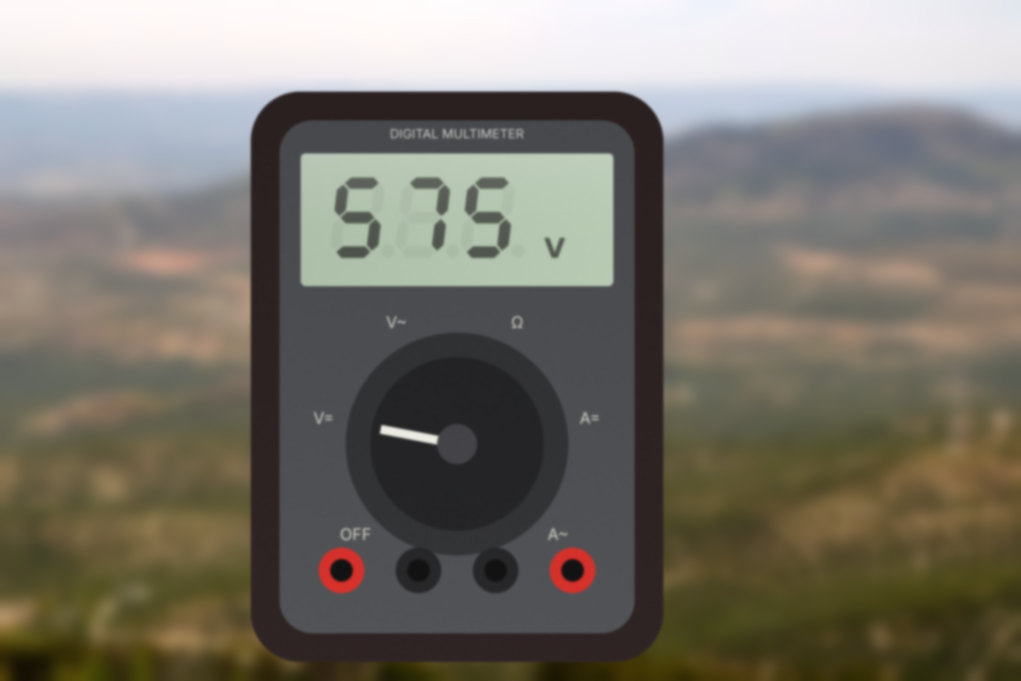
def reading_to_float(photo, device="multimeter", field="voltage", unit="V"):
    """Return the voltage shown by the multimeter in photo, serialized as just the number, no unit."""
575
